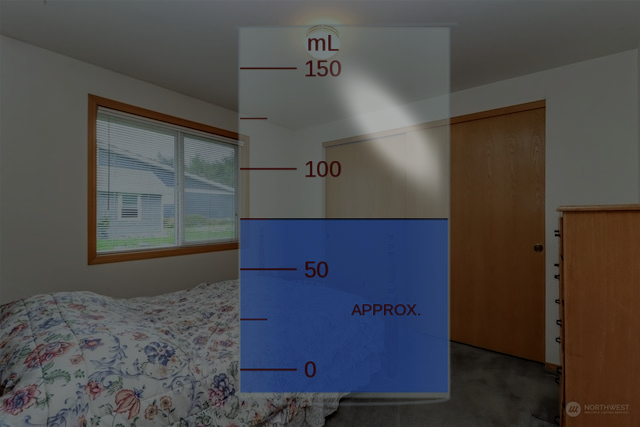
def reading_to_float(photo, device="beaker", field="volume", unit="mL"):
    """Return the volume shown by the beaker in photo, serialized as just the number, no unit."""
75
